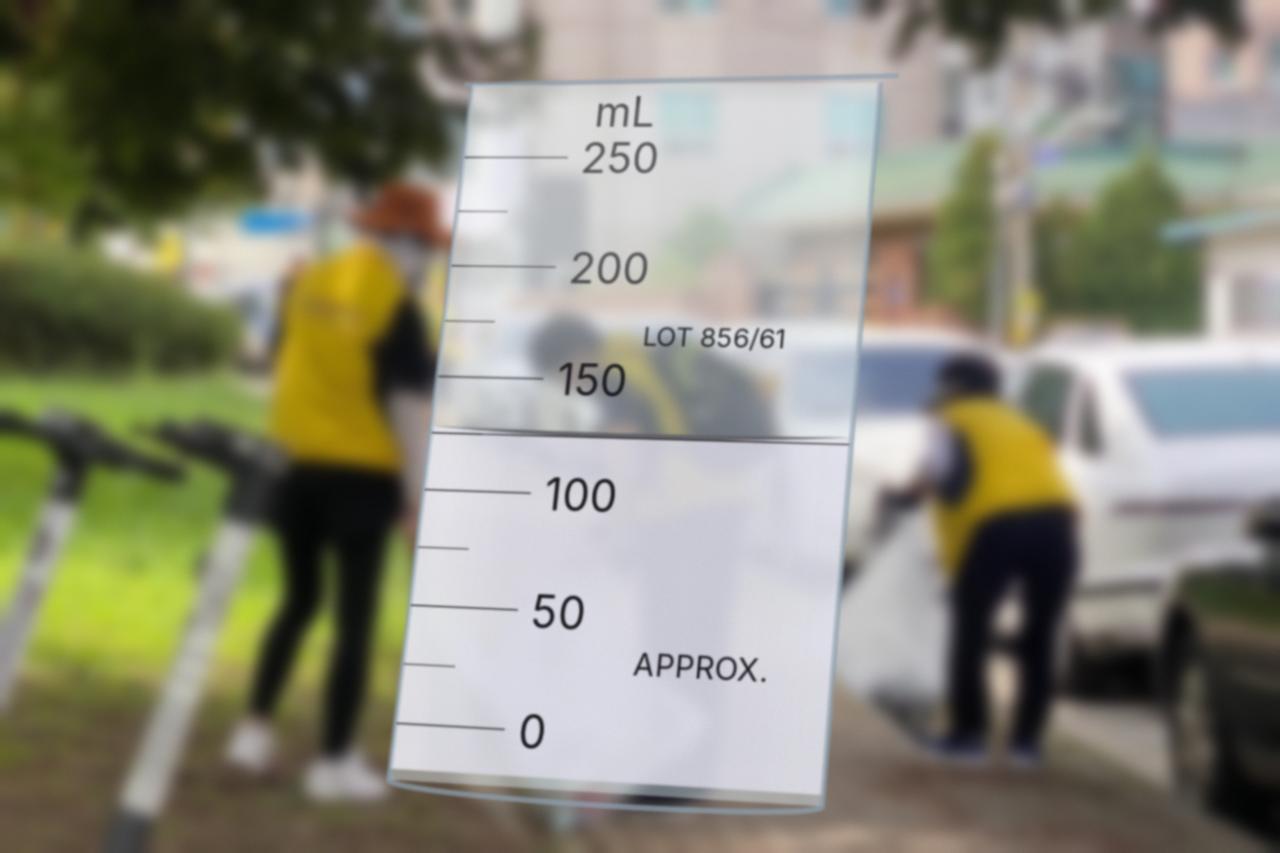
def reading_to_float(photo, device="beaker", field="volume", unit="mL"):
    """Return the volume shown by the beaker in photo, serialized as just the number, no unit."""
125
